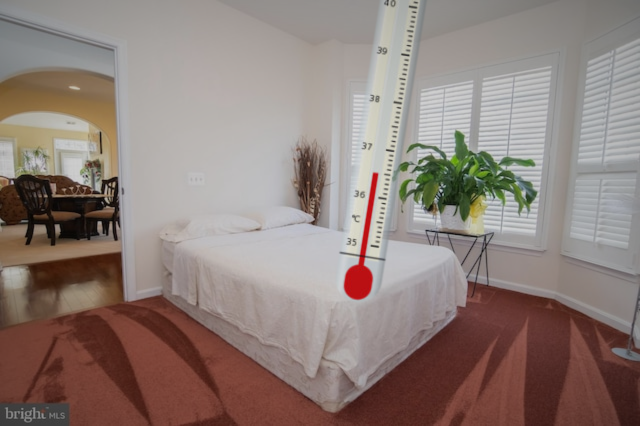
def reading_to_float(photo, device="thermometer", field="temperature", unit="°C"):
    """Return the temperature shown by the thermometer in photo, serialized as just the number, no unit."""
36.5
